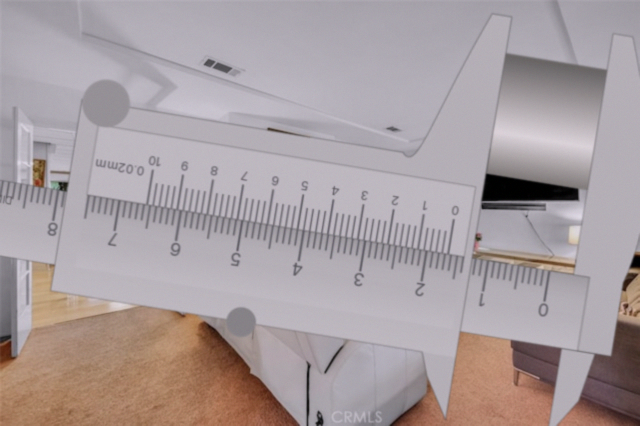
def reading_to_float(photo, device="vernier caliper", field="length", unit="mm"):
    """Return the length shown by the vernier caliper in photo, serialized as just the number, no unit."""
16.5
